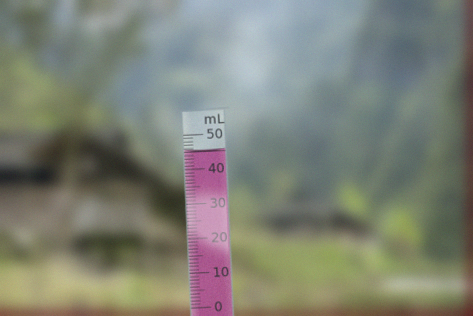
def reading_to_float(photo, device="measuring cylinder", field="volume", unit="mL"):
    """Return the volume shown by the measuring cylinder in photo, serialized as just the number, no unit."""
45
